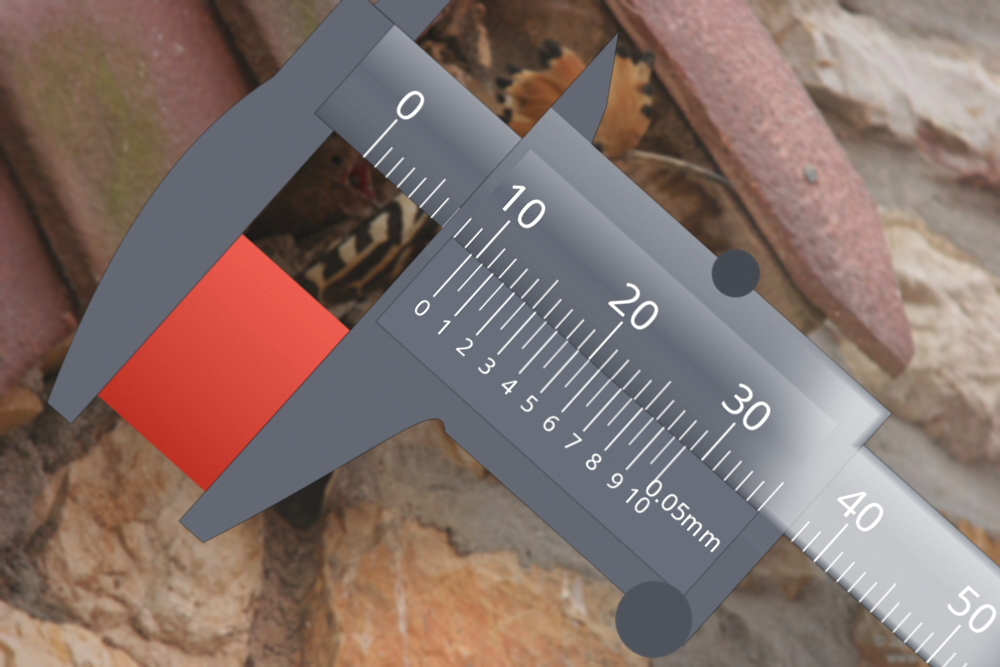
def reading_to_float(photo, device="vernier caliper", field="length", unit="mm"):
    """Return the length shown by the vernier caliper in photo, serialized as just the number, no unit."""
9.6
